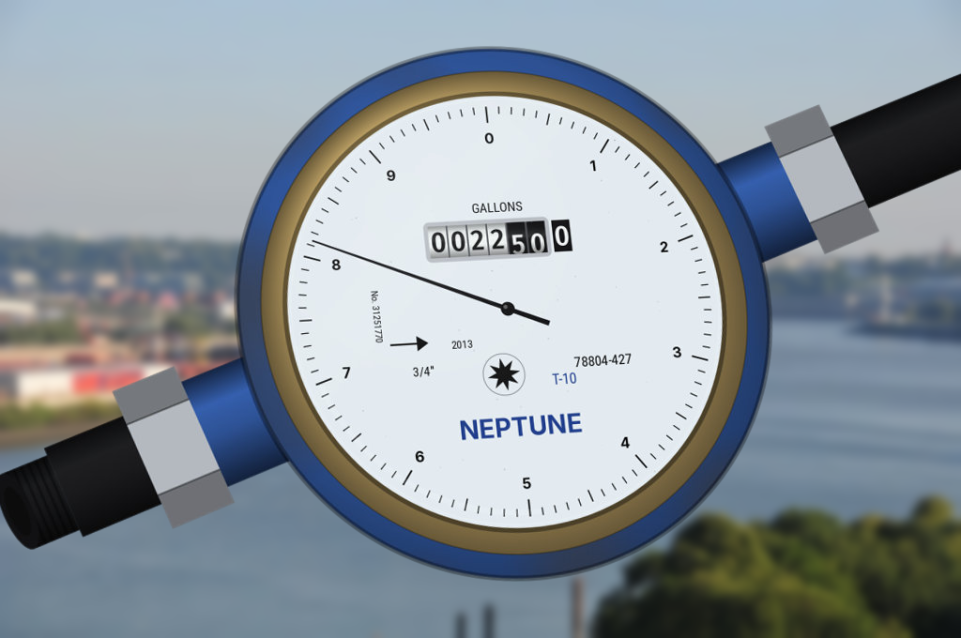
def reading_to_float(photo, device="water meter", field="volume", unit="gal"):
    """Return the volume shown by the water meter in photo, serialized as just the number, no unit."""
22498.1
